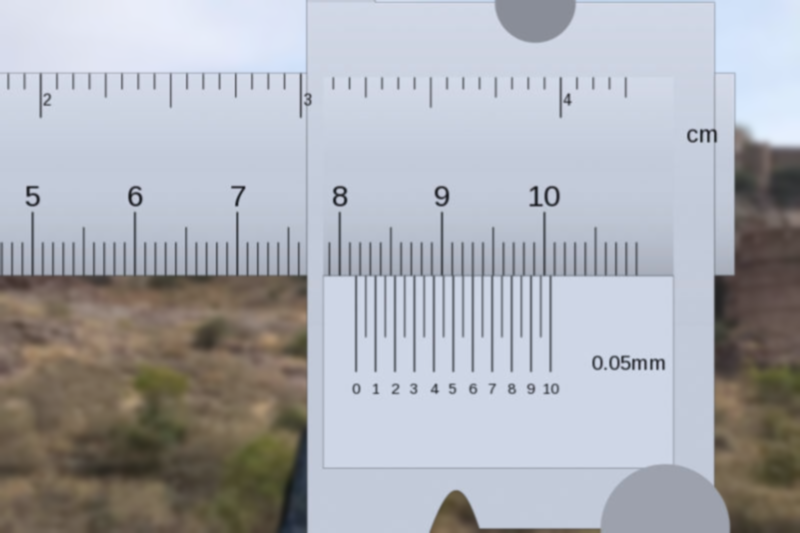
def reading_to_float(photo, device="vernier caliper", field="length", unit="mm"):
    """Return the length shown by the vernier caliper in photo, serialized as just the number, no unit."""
81.6
